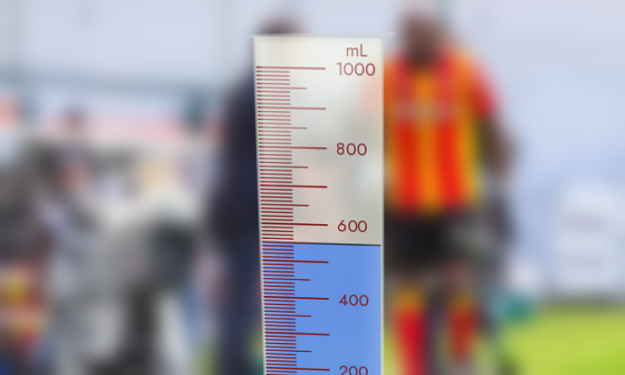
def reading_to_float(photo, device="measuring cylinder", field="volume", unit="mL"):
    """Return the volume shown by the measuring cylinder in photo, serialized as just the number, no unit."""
550
